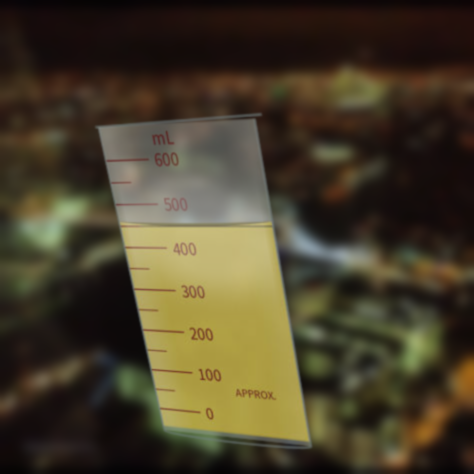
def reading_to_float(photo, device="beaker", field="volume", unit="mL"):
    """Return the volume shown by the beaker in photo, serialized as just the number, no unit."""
450
